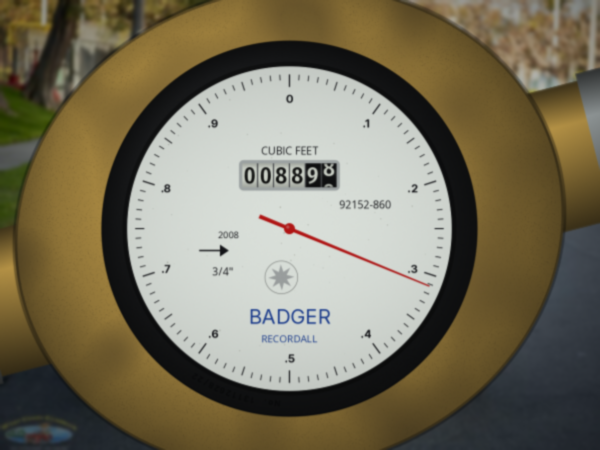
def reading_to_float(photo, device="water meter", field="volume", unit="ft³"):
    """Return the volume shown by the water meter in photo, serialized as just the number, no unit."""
8898.31
